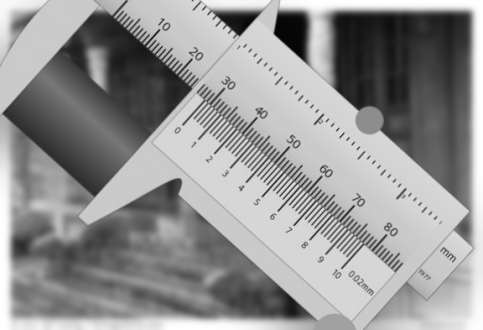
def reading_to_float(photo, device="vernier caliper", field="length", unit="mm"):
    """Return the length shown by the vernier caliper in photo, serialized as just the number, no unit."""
28.5
